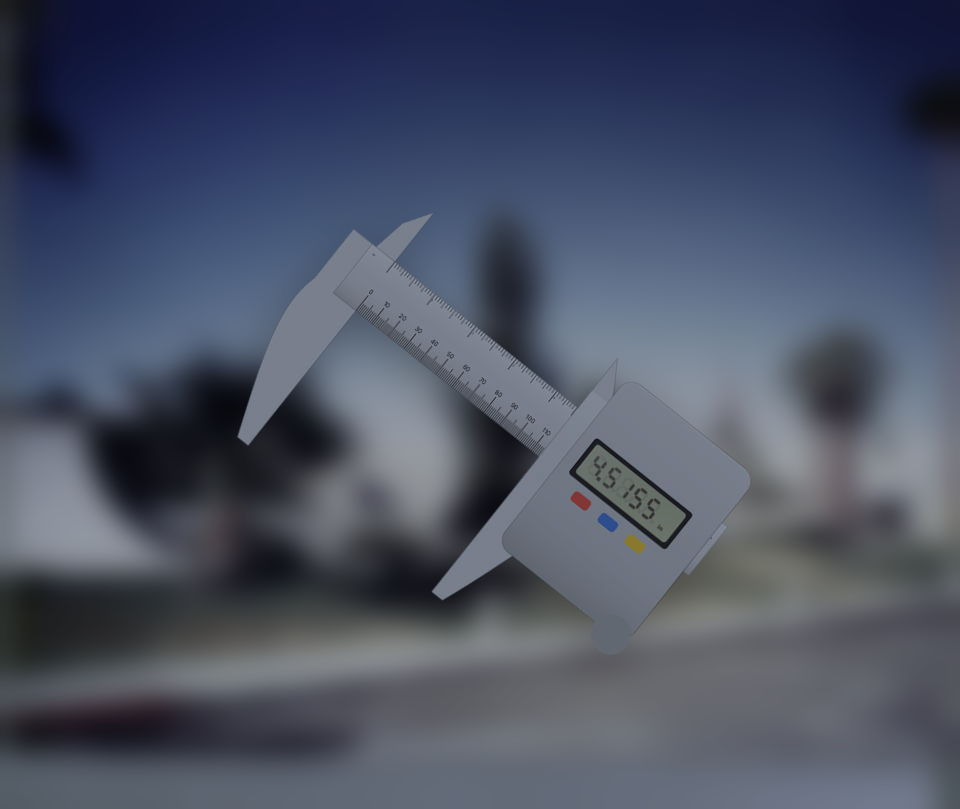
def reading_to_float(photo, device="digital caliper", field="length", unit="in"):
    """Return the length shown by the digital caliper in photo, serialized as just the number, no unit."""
4.5155
